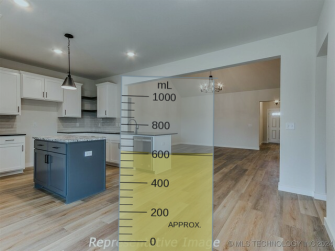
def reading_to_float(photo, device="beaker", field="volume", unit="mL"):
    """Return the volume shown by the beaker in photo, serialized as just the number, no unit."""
600
